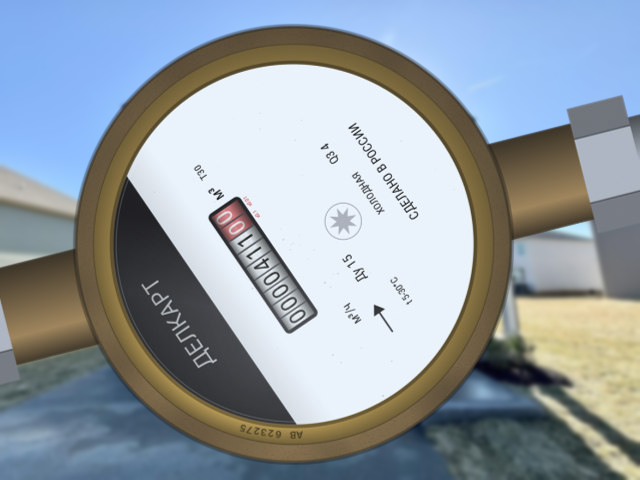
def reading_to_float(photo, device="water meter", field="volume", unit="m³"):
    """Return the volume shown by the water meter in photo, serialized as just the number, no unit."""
411.00
